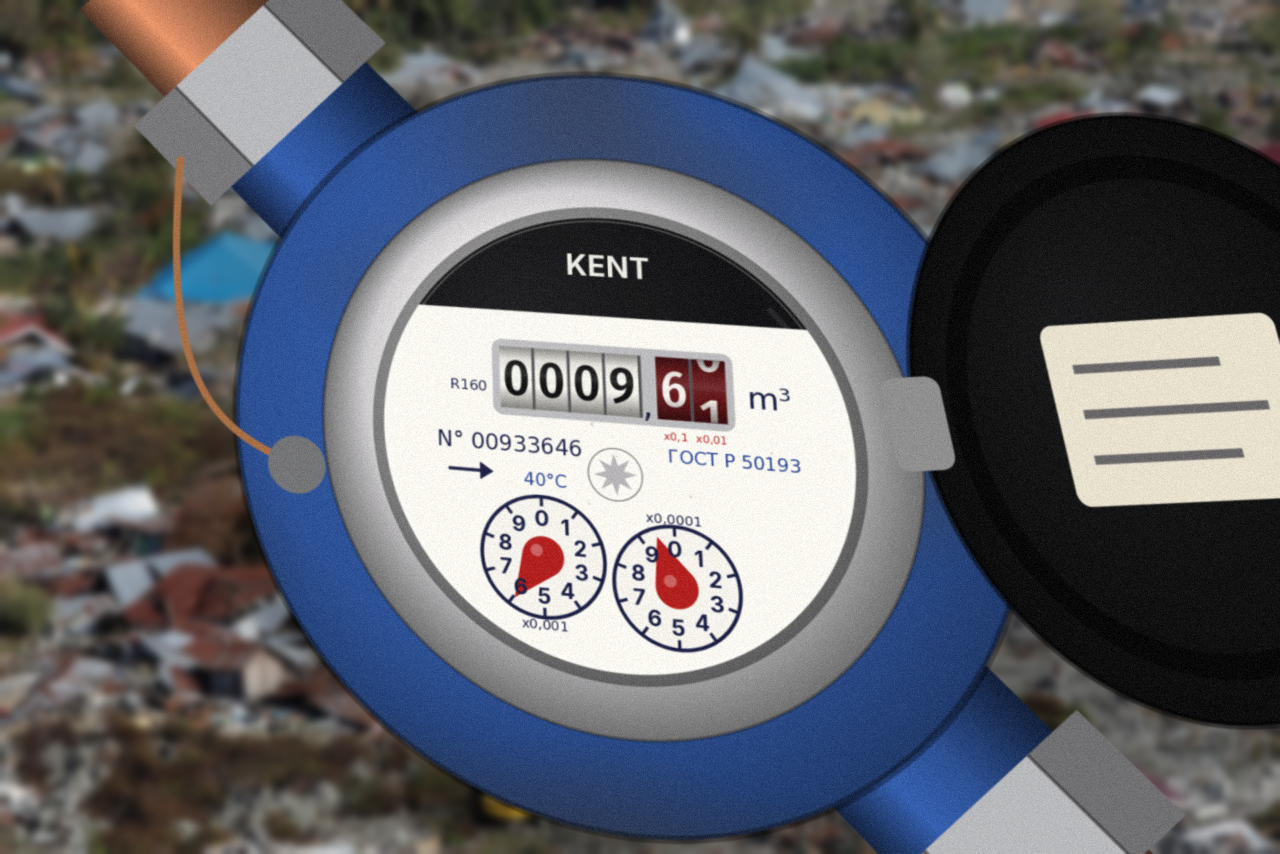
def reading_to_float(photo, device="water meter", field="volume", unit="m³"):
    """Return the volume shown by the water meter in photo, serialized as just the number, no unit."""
9.6059
